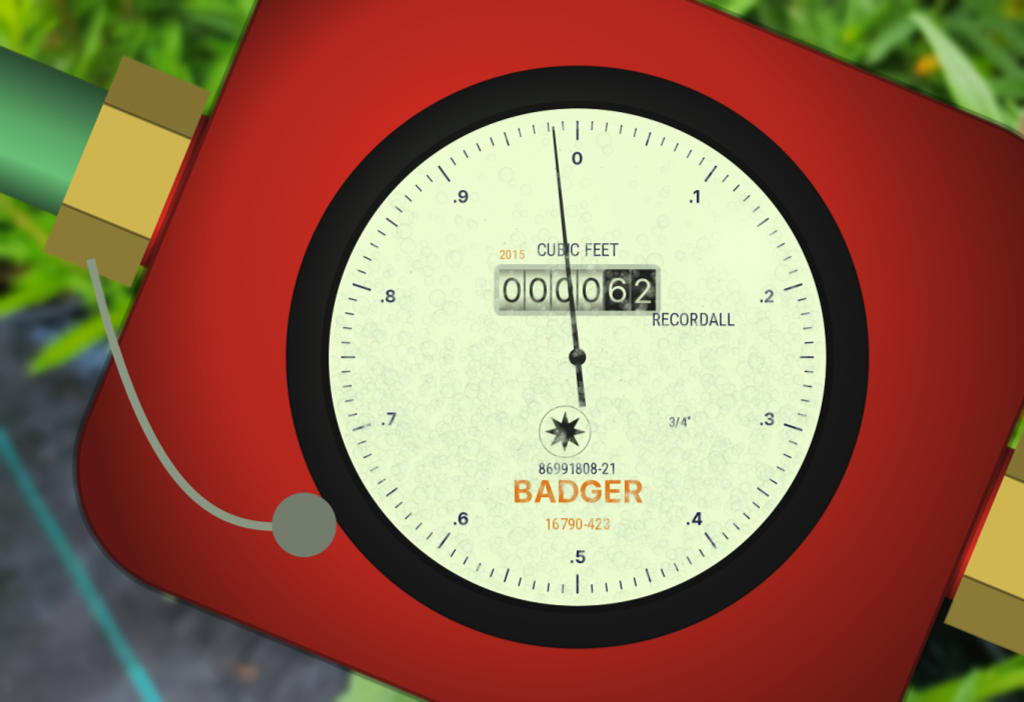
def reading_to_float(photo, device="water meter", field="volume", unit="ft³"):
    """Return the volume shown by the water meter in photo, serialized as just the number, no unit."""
61.98
